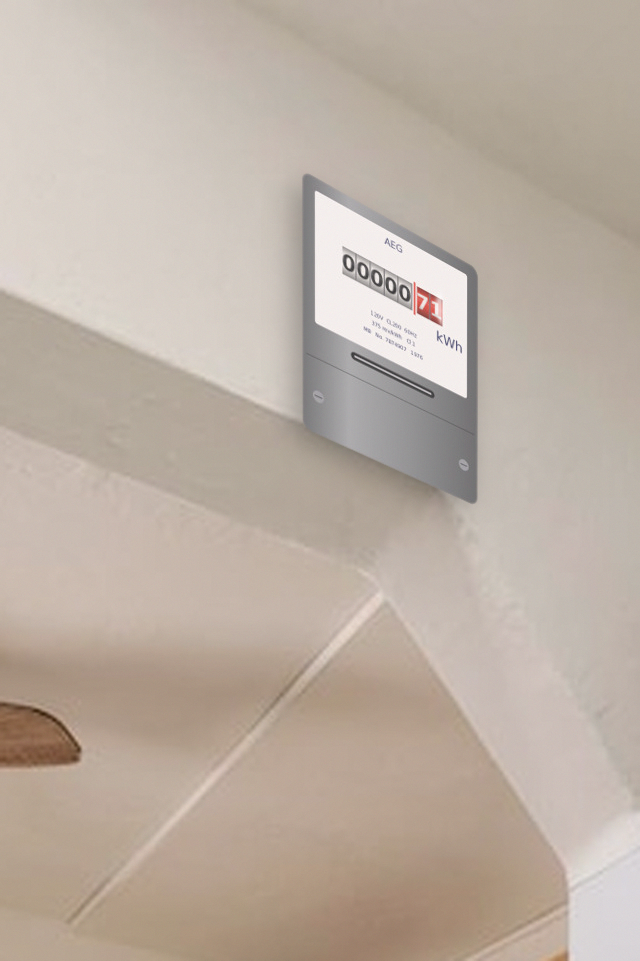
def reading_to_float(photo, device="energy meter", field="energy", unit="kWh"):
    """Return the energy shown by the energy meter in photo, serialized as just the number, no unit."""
0.71
